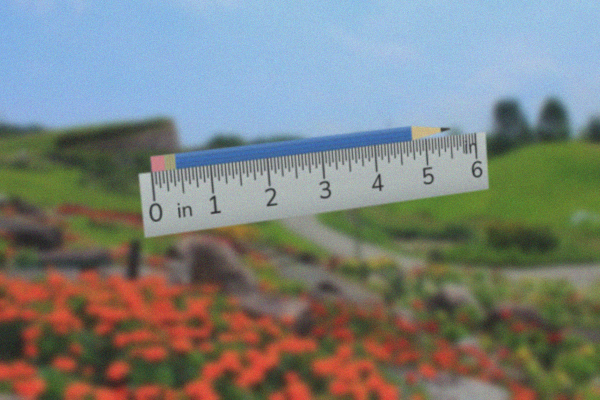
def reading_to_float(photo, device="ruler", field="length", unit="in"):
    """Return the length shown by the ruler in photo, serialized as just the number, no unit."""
5.5
